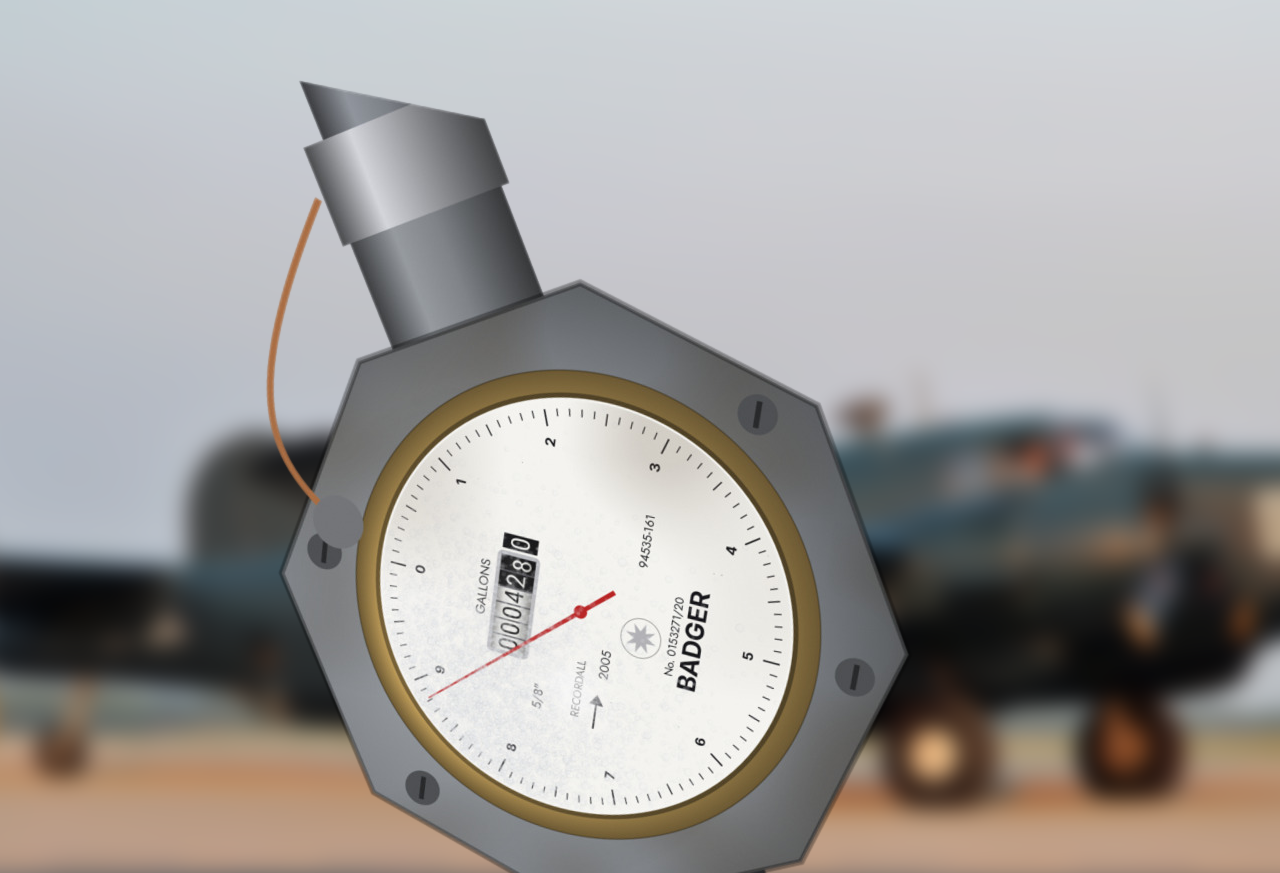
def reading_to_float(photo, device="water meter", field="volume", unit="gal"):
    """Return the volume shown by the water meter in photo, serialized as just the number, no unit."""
4278.8
